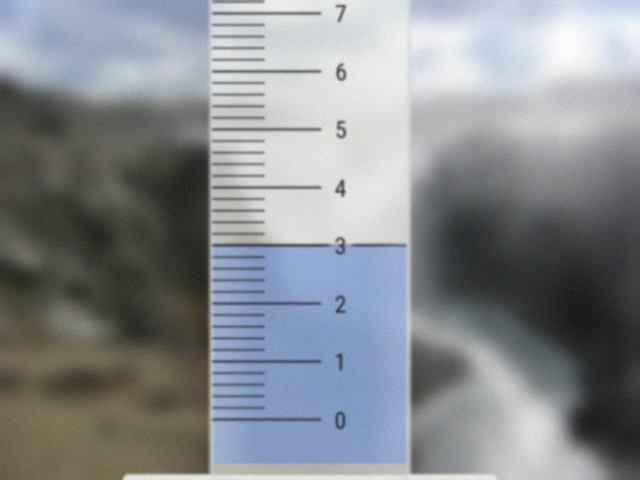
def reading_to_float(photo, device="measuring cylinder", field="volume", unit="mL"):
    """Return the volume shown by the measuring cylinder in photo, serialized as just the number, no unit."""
3
